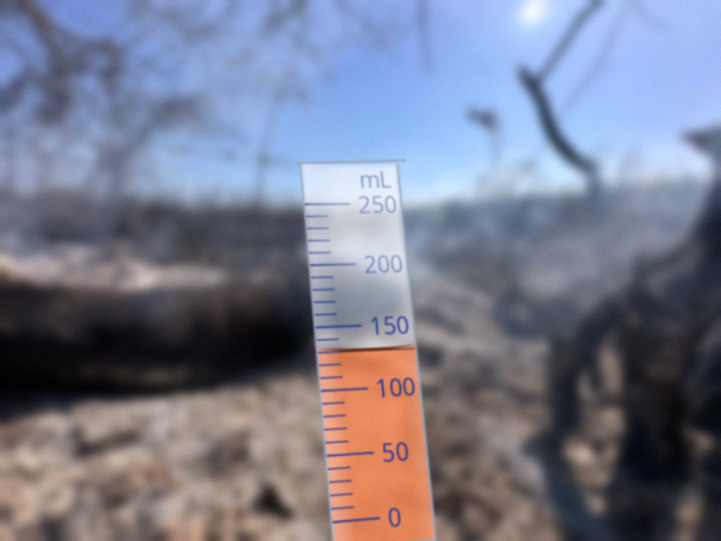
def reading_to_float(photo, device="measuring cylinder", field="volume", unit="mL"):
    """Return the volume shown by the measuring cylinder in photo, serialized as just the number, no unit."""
130
